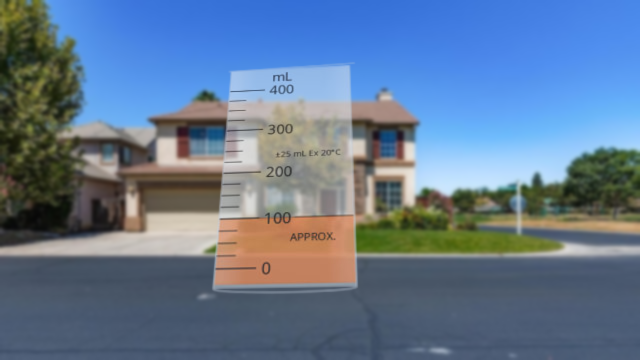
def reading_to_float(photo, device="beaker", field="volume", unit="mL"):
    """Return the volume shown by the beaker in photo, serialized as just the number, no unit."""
100
